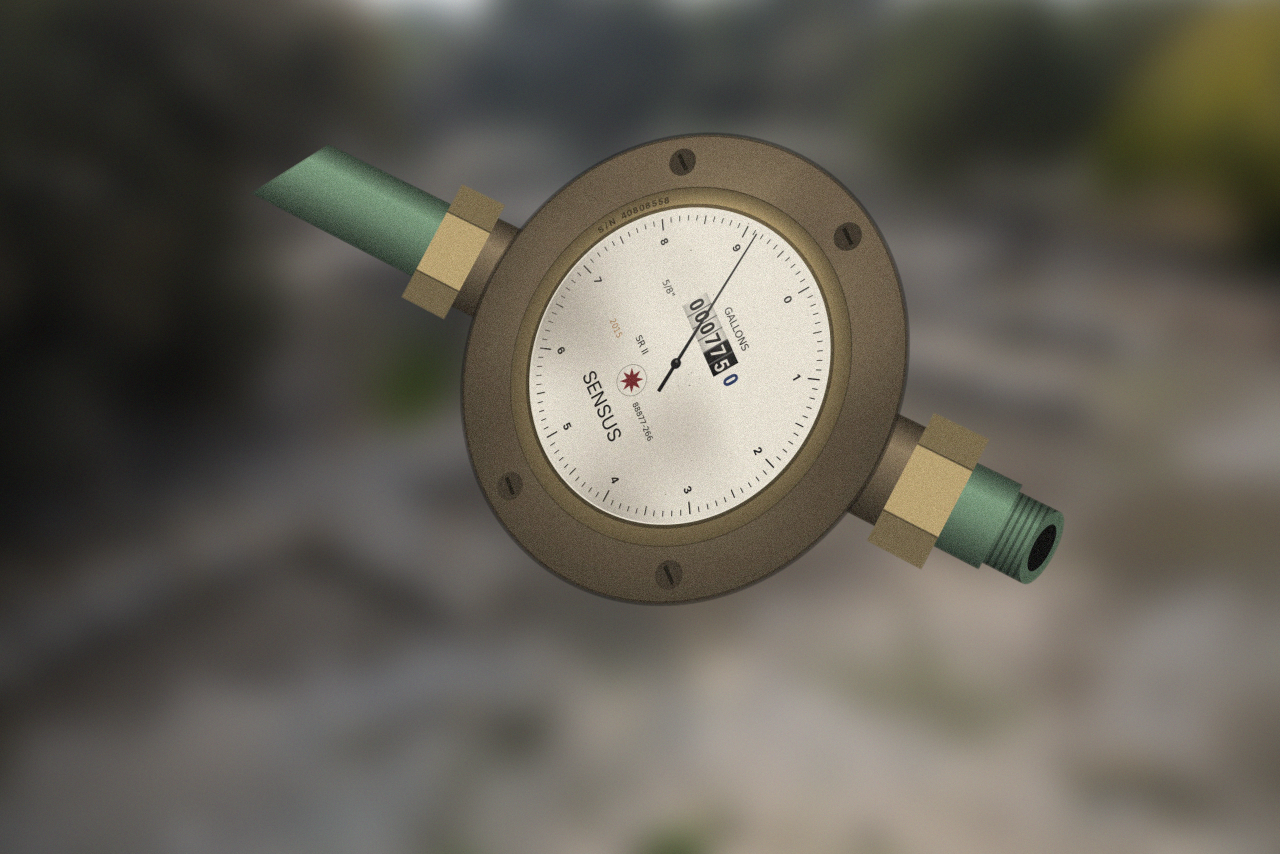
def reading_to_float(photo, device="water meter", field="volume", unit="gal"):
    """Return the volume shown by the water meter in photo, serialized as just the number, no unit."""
7749.1
